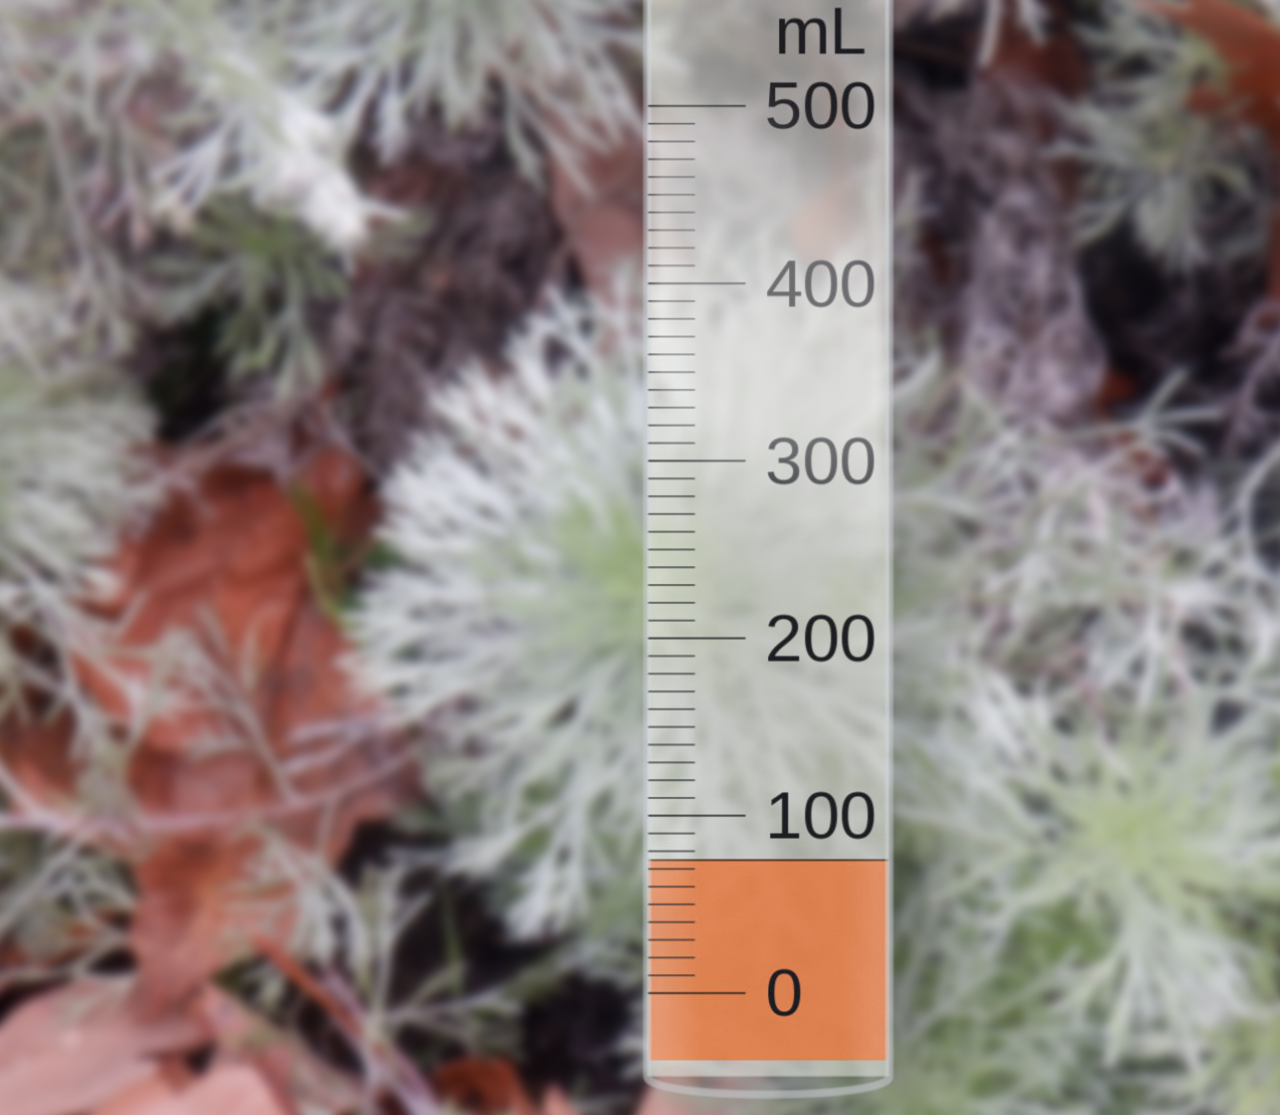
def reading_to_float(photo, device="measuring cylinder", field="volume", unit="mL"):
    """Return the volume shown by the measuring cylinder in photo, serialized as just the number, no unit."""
75
